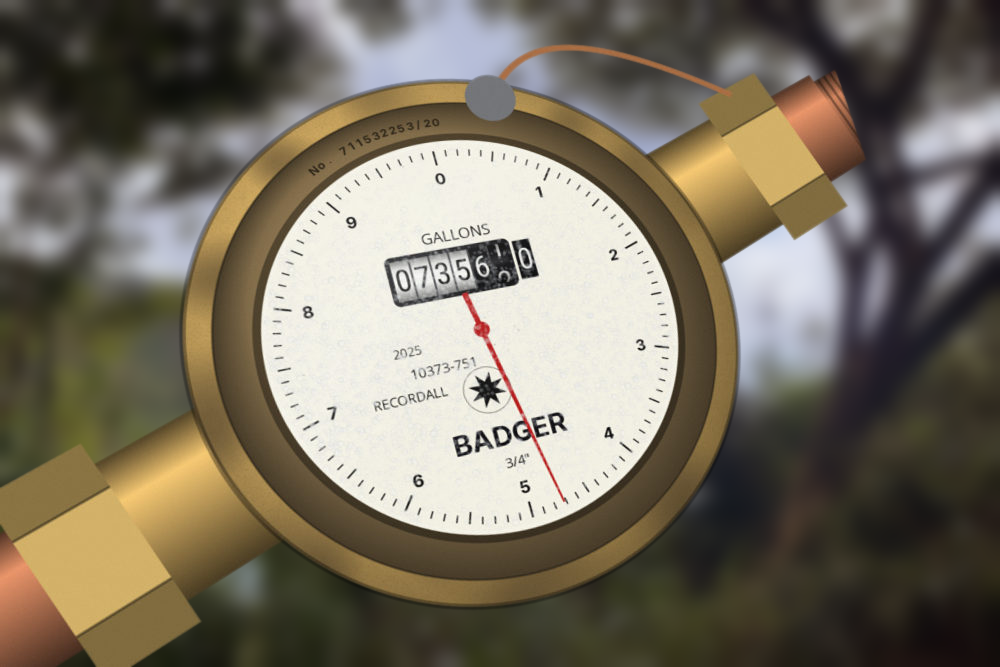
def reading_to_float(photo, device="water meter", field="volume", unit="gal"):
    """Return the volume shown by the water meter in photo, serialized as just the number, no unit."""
735614.7
